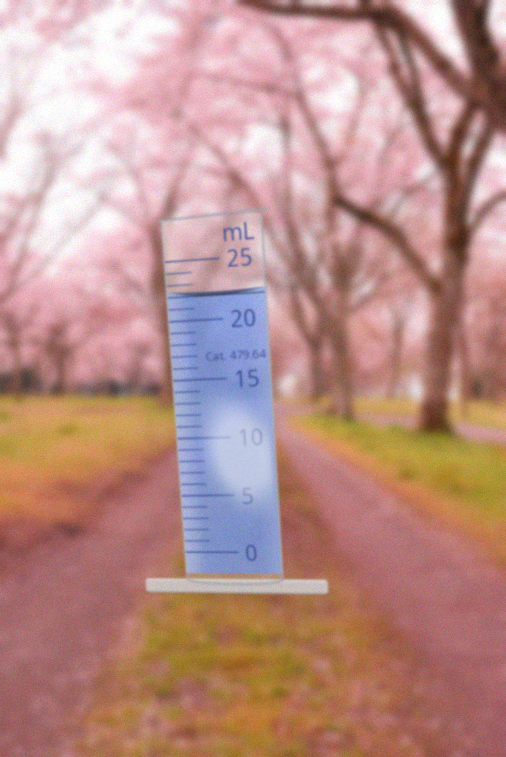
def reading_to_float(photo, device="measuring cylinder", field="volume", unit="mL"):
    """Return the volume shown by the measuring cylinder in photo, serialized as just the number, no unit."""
22
